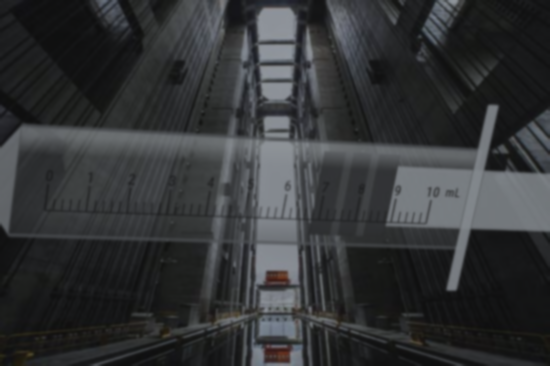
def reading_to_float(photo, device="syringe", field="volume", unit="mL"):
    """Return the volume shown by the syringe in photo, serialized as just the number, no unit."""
6.8
